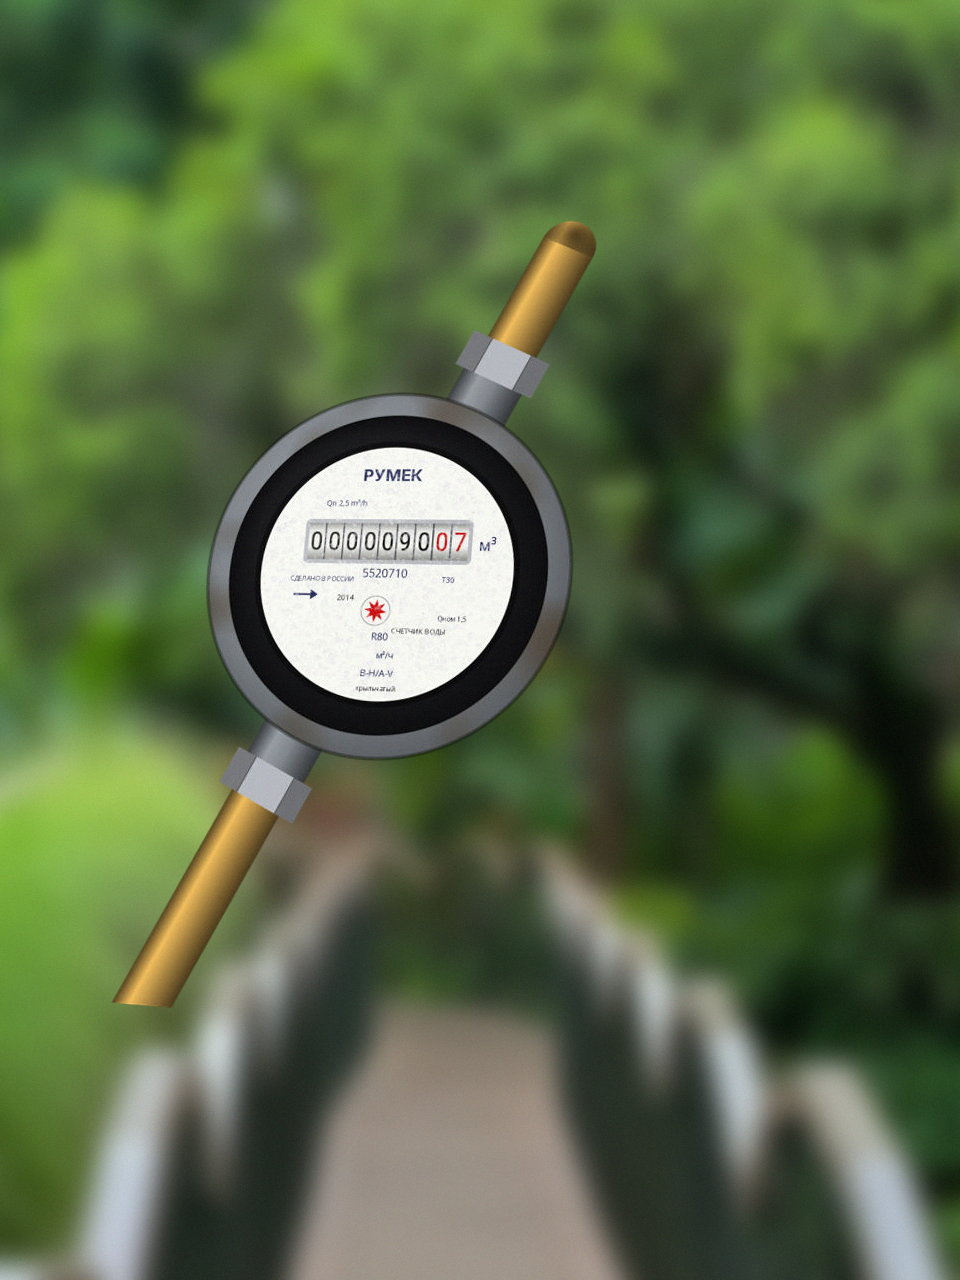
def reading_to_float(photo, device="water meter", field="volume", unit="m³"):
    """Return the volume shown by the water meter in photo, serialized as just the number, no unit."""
90.07
